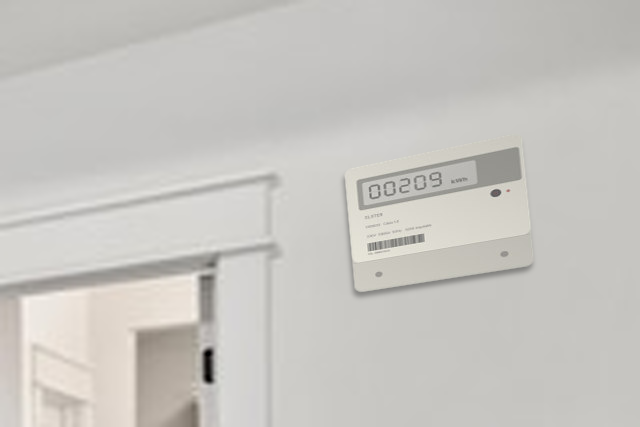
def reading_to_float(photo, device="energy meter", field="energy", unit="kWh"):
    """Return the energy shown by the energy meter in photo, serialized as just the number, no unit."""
209
